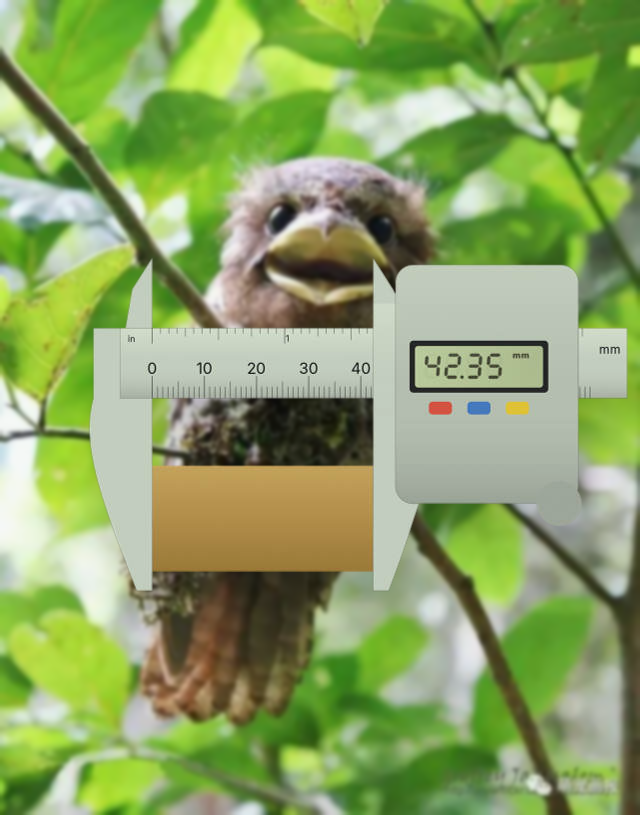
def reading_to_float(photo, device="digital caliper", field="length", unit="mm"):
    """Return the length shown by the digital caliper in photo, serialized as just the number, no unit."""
42.35
